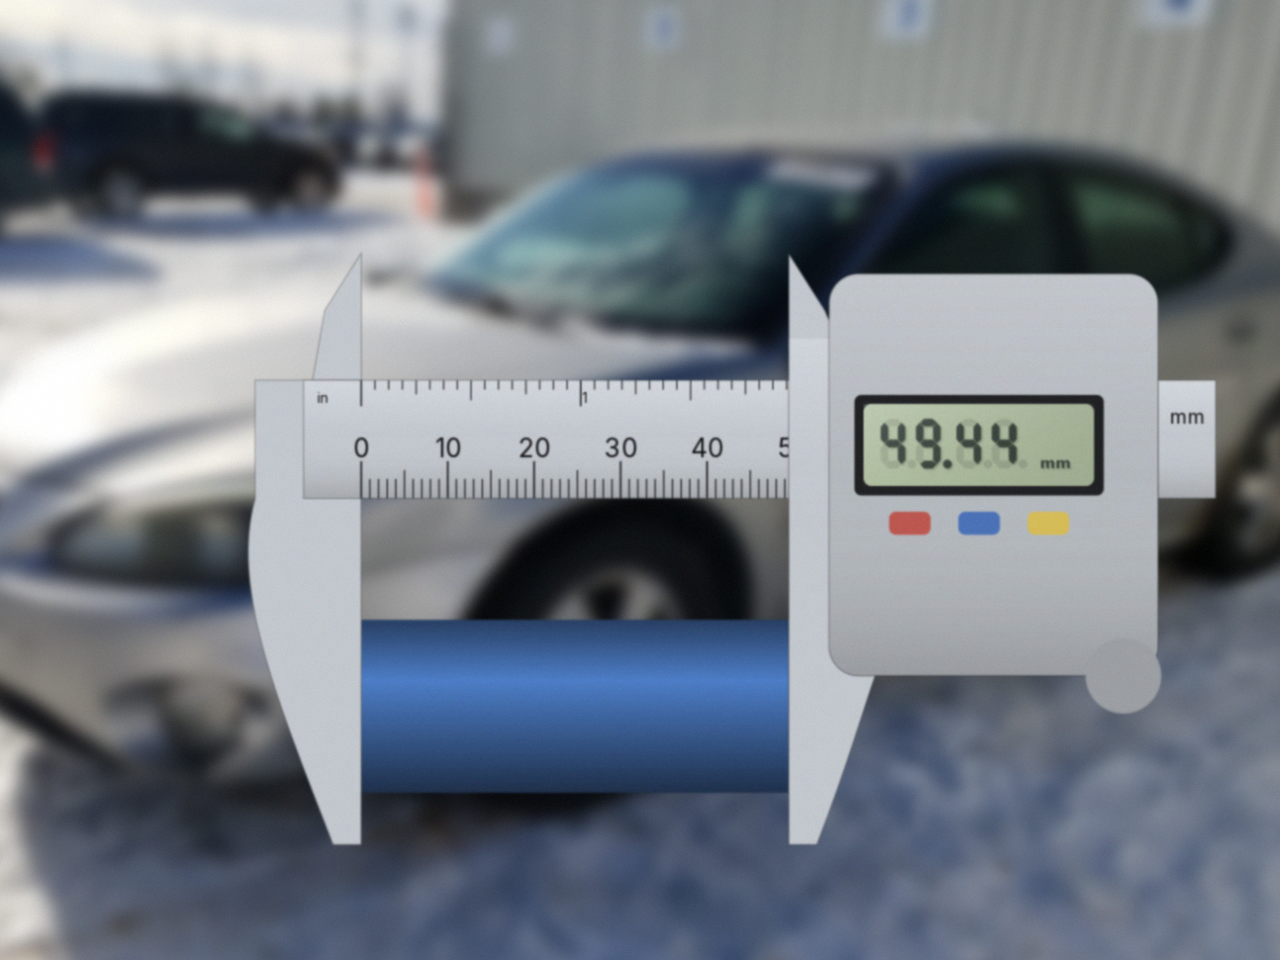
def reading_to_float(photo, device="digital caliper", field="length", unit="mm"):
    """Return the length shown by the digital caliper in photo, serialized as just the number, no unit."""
49.44
